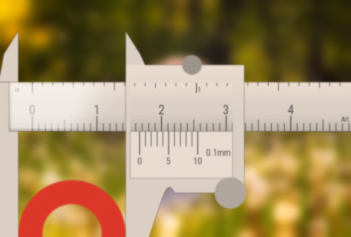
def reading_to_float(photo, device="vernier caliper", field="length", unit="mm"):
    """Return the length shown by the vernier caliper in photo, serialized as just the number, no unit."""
16.6
